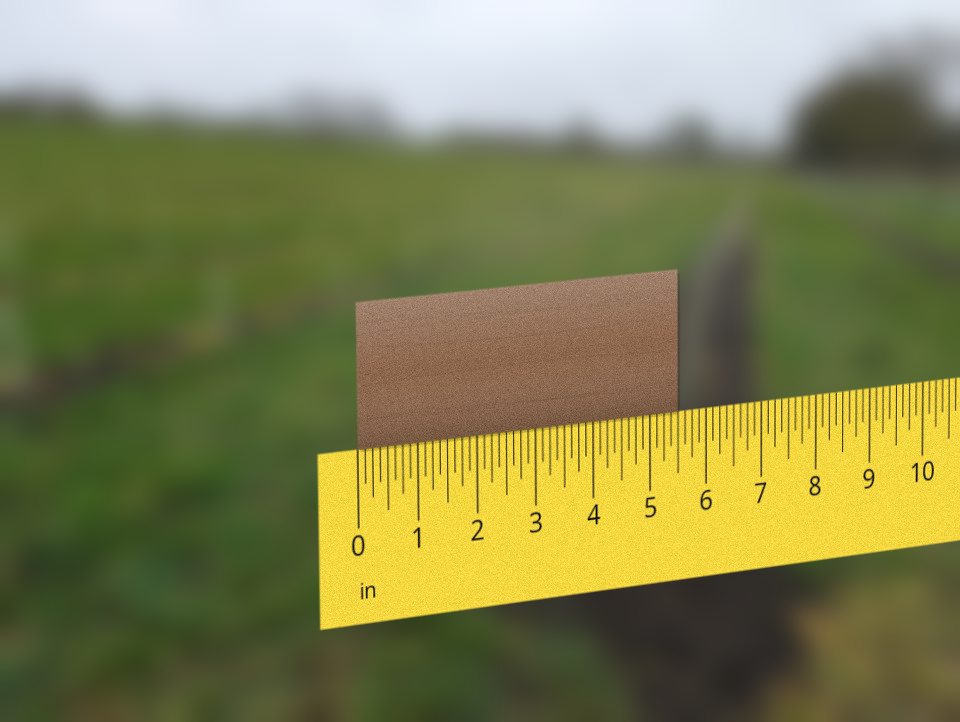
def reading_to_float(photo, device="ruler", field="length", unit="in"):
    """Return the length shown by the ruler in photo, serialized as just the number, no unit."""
5.5
